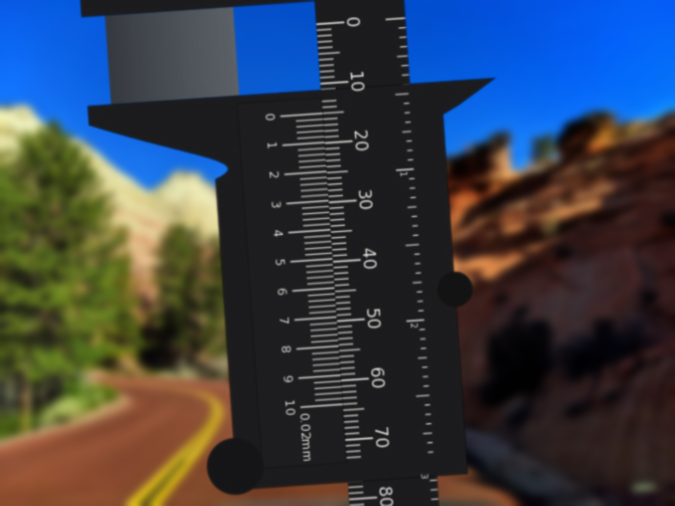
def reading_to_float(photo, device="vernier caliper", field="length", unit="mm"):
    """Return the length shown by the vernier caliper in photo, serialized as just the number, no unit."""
15.0
